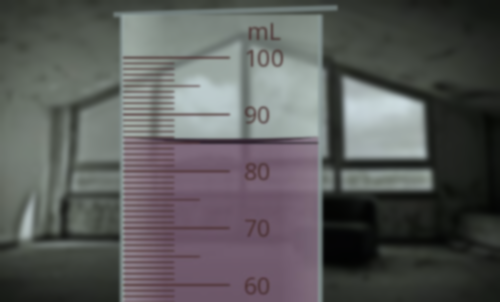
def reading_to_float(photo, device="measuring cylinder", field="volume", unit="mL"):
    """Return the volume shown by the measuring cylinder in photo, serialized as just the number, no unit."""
85
